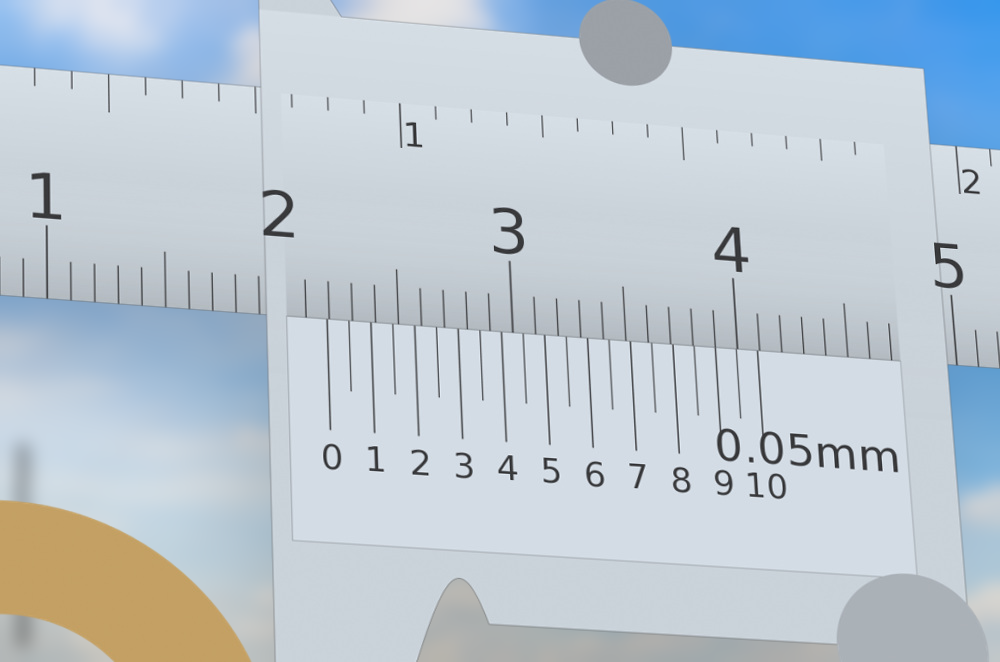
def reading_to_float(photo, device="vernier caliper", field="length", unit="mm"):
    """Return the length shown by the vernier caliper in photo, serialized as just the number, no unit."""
21.90
